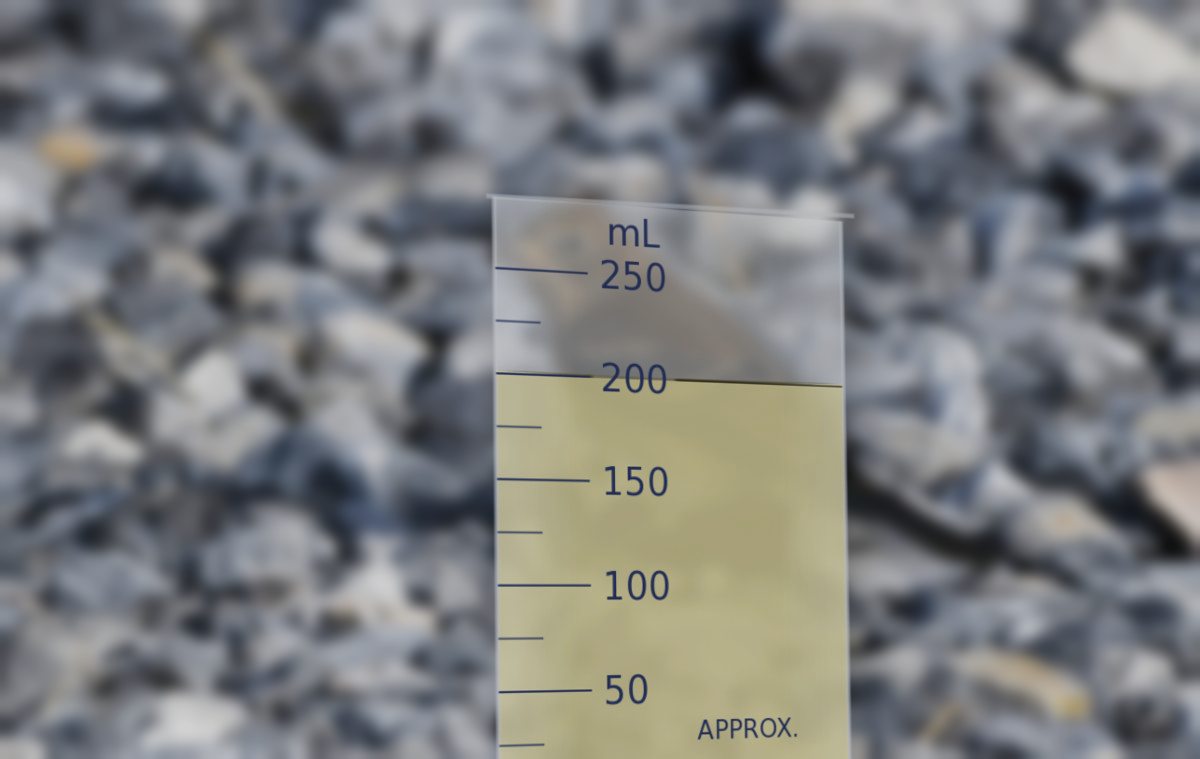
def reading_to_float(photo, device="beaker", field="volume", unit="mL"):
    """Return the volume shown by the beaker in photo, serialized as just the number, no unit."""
200
